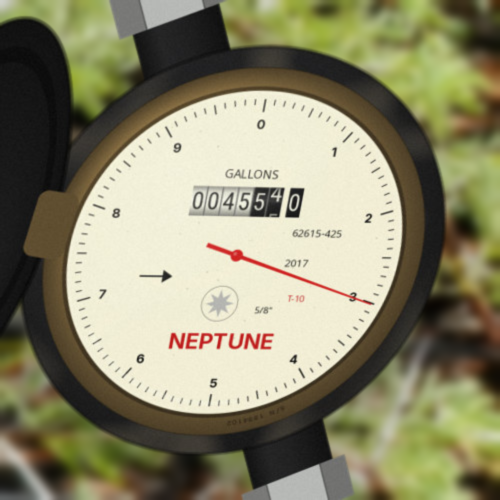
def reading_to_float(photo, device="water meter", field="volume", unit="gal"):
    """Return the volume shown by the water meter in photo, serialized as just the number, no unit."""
45543.0
